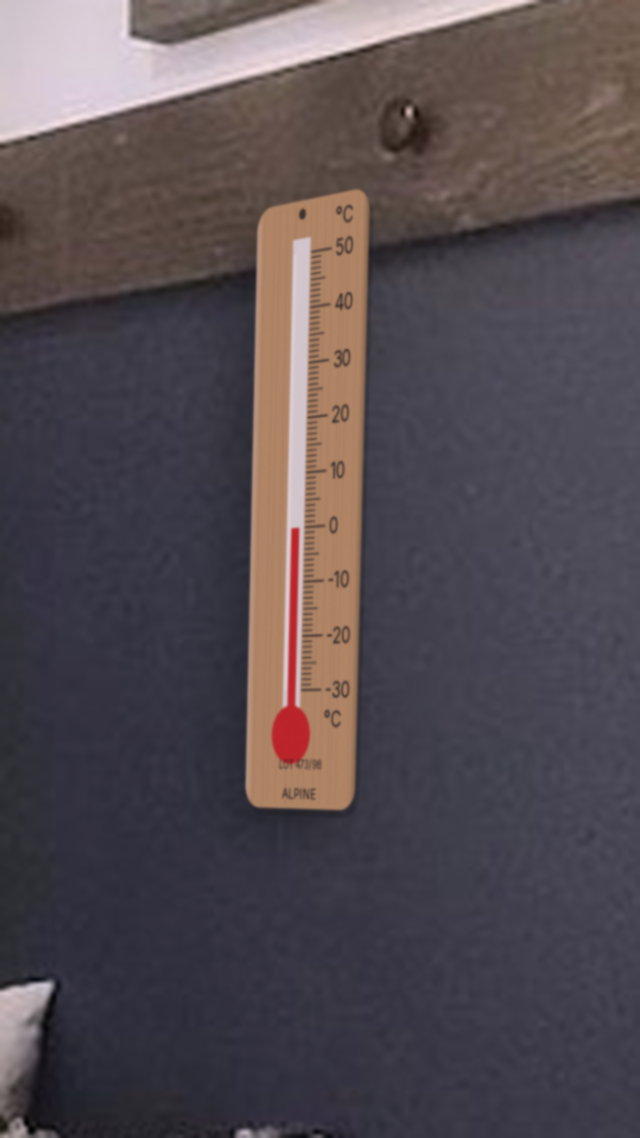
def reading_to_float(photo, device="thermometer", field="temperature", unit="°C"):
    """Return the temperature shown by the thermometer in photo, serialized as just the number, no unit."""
0
